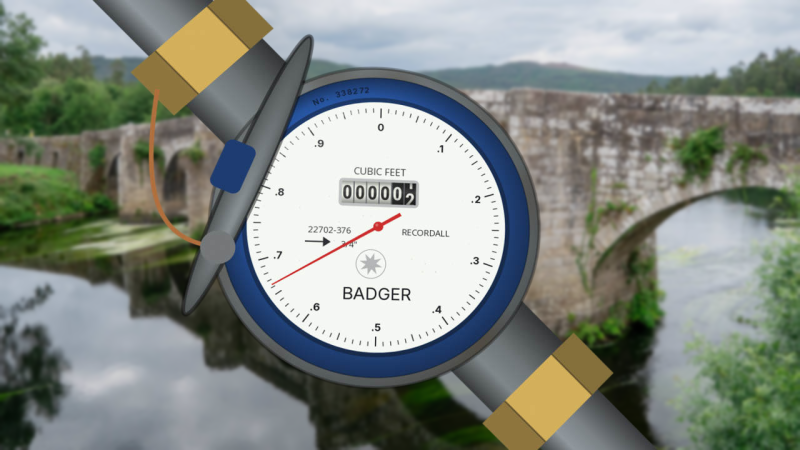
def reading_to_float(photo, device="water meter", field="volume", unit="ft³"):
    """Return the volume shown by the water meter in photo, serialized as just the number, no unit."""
1.66
